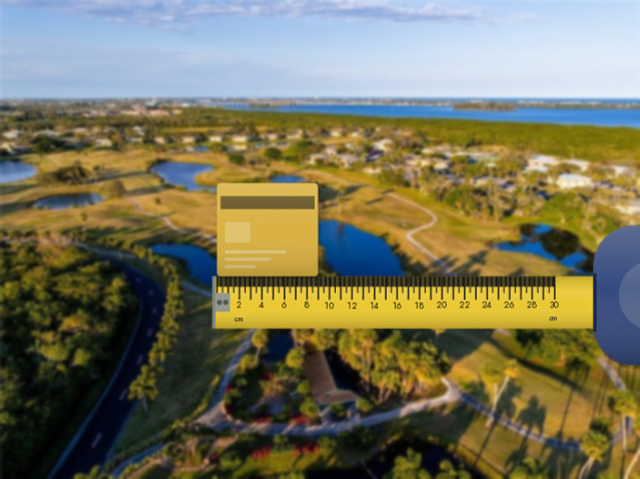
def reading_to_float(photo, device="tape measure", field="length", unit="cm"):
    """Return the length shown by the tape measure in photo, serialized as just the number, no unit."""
9
